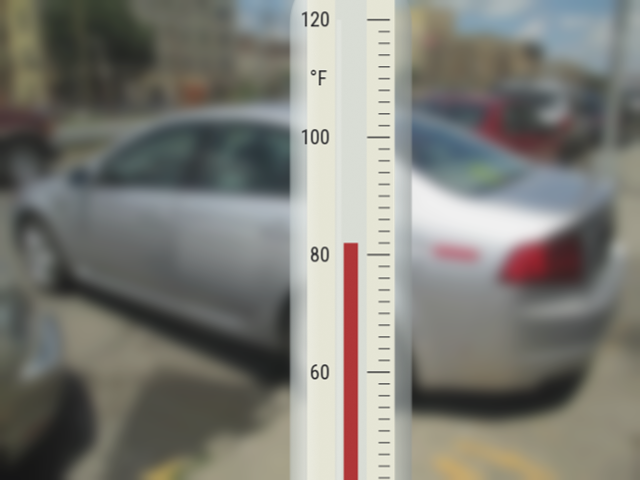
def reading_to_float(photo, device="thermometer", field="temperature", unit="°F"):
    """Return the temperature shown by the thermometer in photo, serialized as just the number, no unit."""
82
